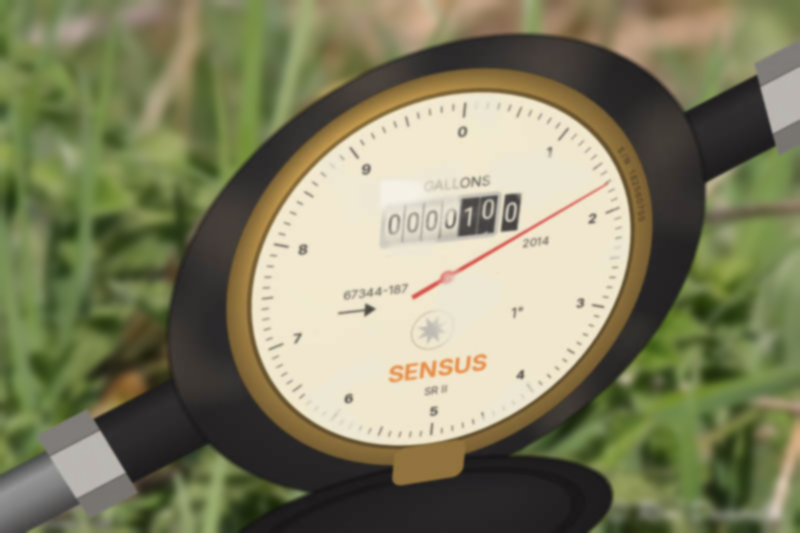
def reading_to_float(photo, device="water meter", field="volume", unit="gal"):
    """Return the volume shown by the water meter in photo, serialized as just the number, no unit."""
101.7
